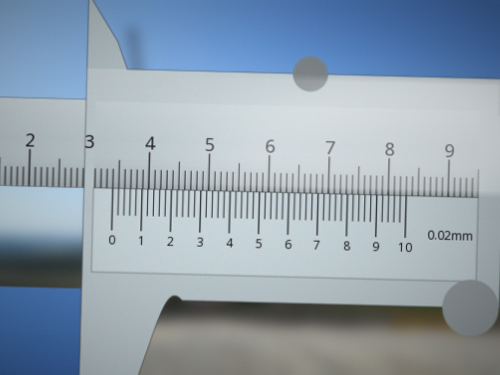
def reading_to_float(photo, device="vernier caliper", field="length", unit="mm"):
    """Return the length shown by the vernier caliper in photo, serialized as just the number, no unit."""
34.0
